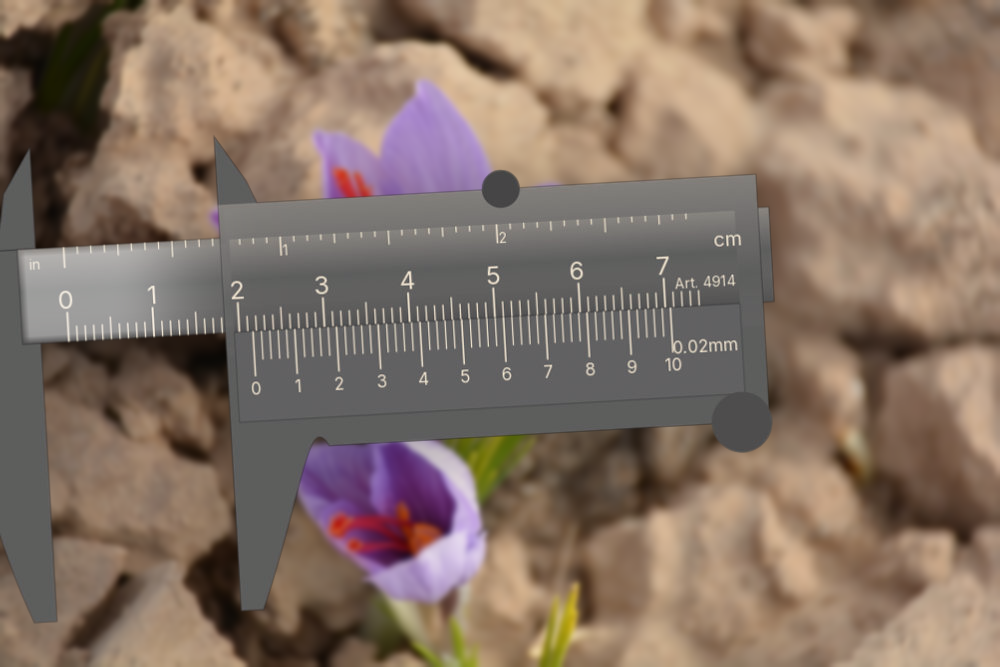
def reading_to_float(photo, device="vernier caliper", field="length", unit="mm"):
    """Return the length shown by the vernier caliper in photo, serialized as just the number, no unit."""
21.6
